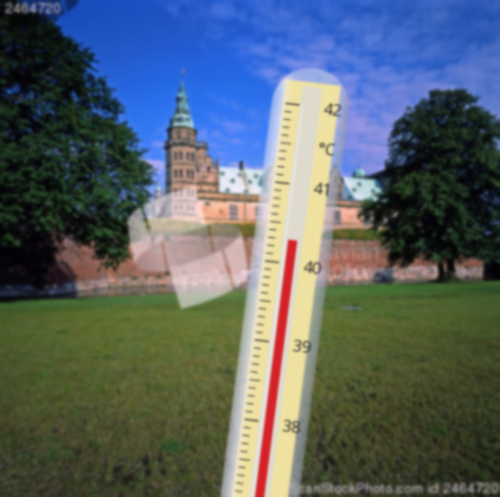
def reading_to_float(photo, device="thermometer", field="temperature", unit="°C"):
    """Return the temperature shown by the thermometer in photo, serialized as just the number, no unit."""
40.3
